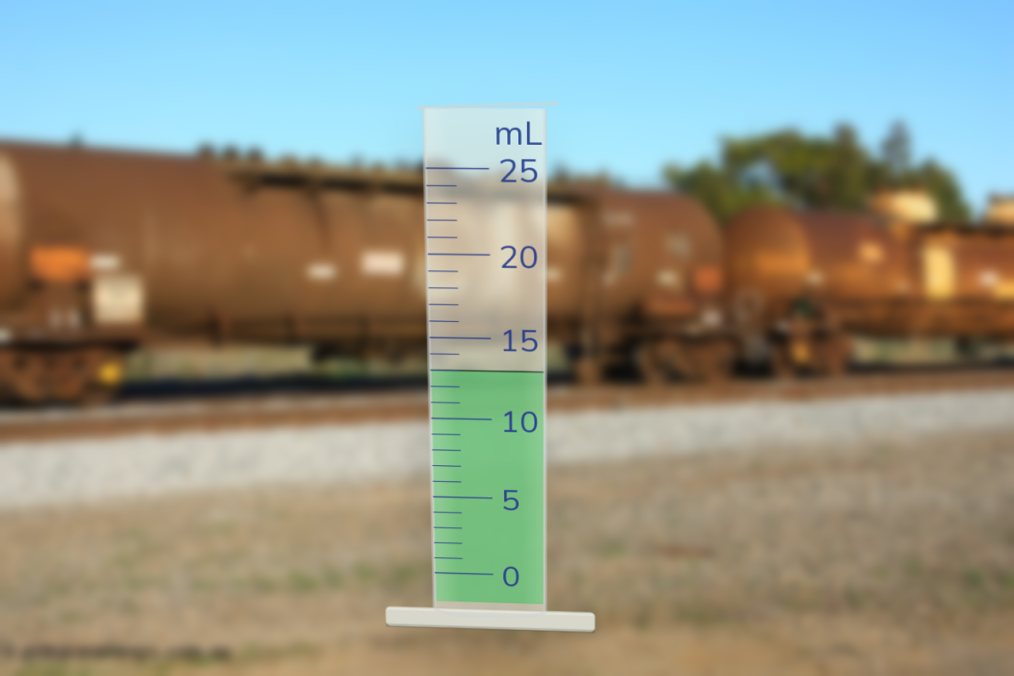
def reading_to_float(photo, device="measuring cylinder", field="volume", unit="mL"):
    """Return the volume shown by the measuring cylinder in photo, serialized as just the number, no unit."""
13
